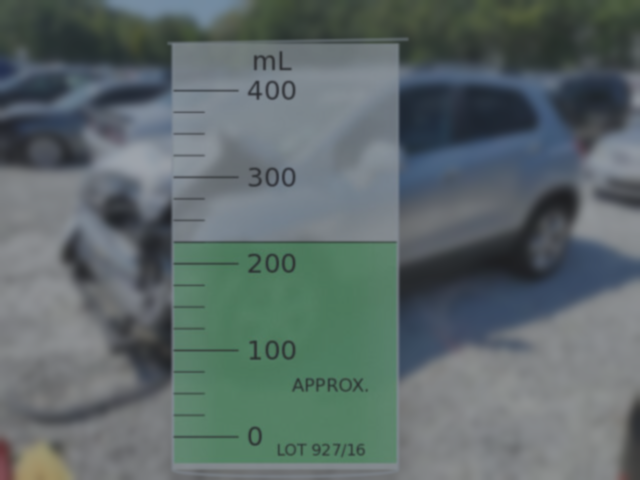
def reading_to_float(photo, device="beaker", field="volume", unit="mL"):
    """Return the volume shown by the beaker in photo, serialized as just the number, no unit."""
225
